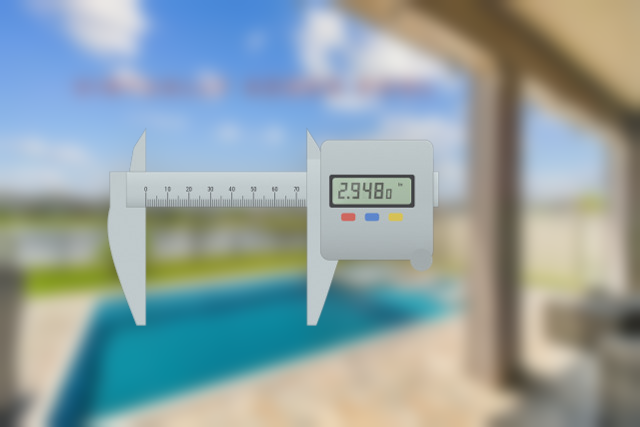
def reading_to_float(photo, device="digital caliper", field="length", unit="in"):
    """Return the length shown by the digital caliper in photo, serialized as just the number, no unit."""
2.9480
